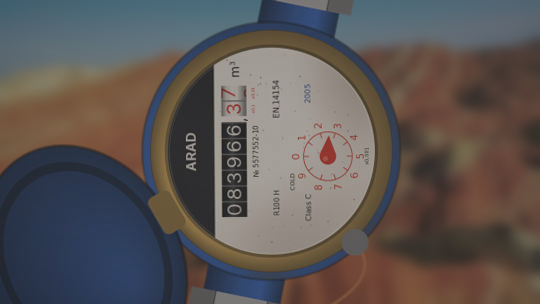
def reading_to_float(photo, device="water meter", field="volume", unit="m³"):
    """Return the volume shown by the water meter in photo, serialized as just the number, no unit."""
83966.372
